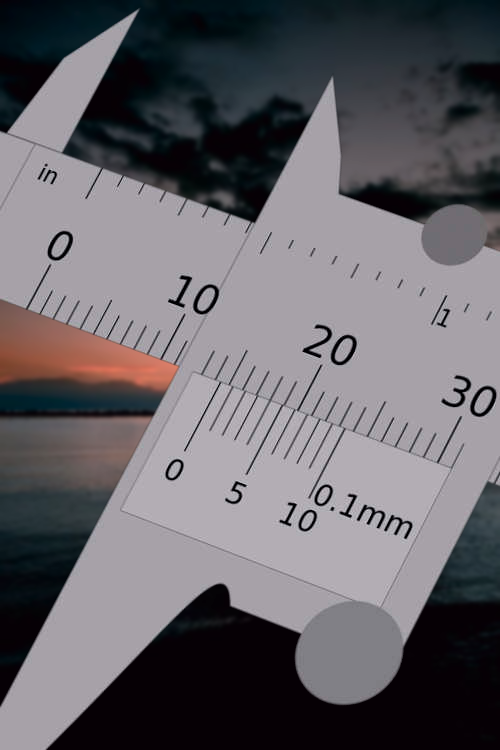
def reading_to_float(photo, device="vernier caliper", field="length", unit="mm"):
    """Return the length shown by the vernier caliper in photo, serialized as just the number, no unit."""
14.4
